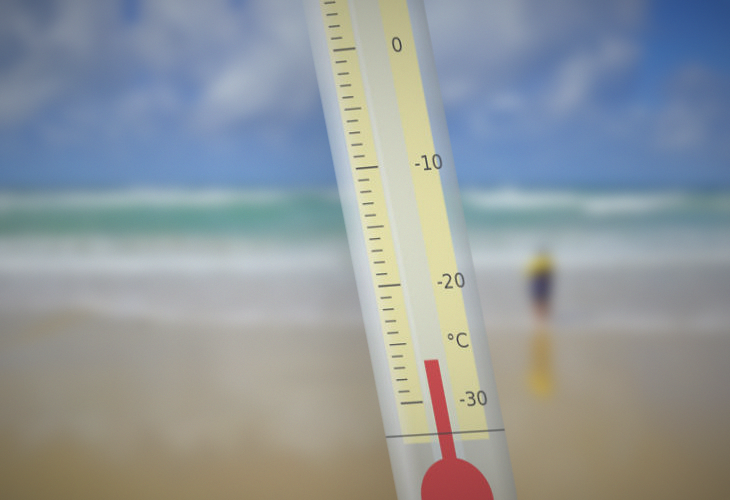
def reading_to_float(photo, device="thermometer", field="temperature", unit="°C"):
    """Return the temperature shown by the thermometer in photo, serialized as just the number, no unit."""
-26.5
